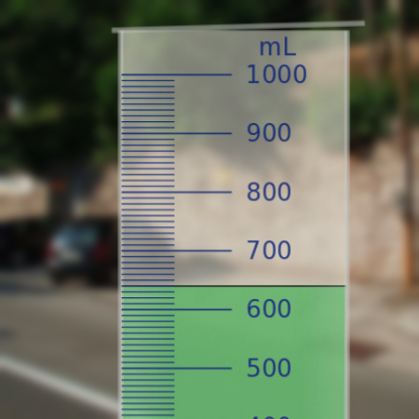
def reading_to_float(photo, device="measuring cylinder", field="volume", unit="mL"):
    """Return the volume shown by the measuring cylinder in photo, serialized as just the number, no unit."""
640
